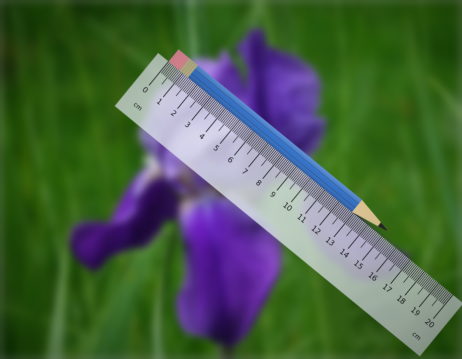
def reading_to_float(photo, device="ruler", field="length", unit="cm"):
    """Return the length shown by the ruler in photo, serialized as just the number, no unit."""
15
